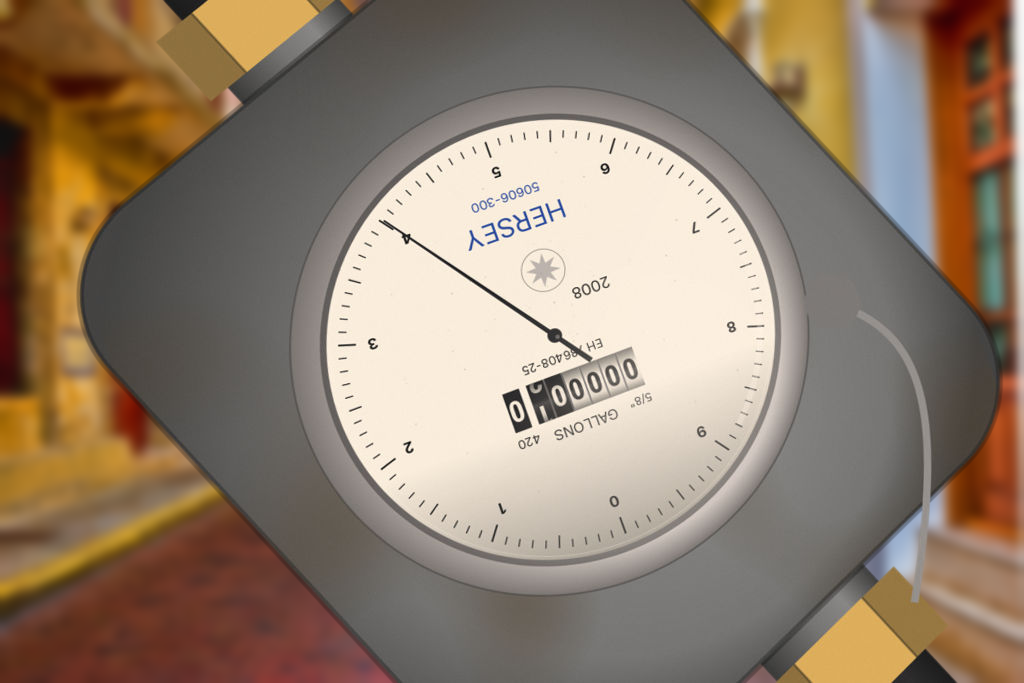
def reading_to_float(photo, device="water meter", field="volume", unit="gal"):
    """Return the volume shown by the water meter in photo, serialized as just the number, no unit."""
14.0
